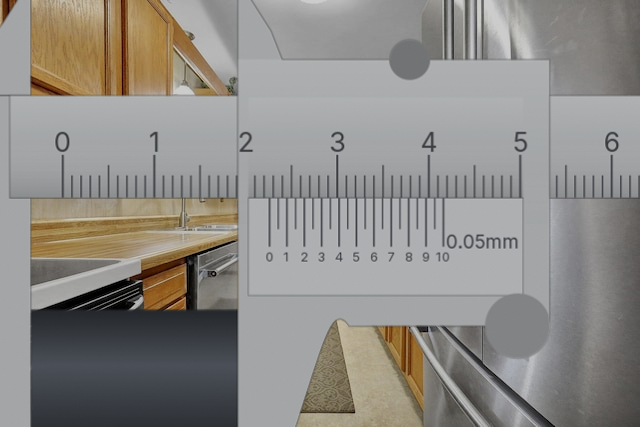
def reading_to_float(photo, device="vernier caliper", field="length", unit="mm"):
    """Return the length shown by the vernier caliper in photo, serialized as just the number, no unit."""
22.6
